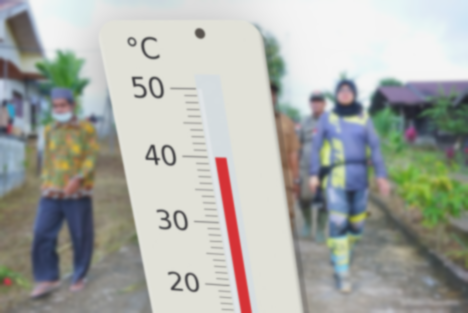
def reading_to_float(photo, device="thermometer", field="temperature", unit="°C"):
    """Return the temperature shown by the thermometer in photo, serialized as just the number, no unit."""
40
